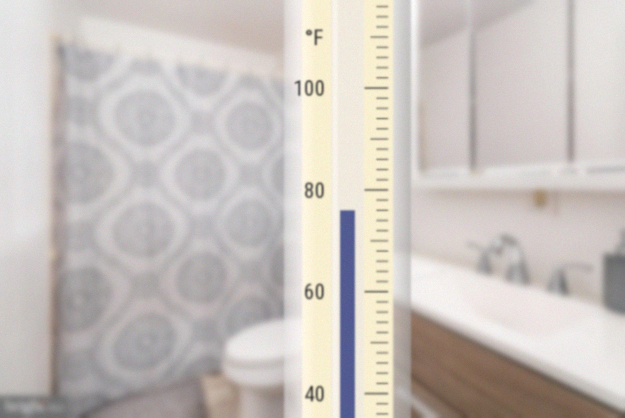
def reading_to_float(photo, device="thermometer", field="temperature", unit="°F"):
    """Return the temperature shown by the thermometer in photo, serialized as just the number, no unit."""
76
